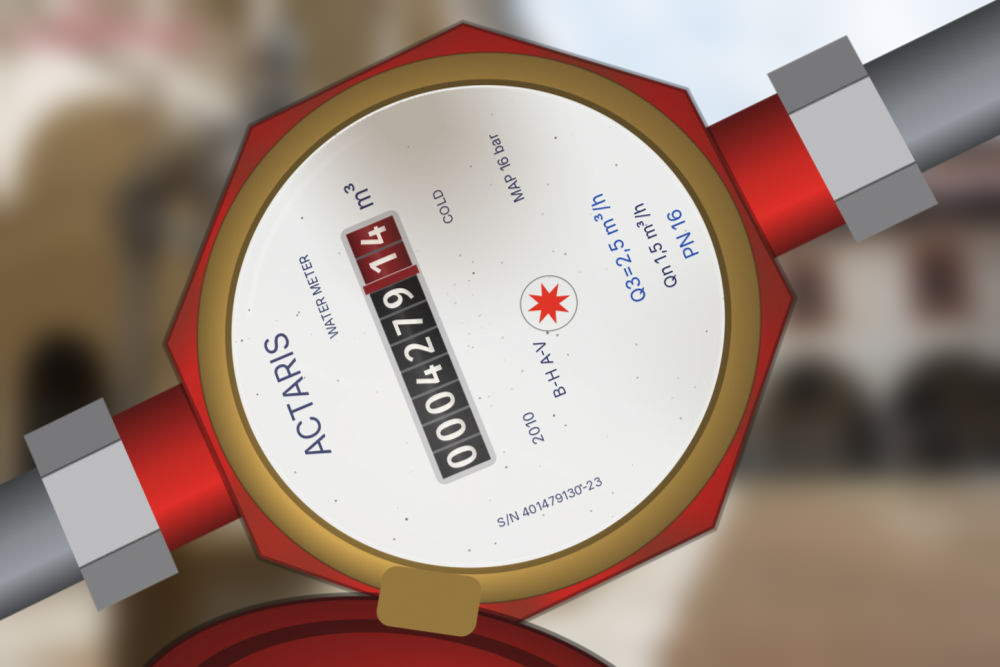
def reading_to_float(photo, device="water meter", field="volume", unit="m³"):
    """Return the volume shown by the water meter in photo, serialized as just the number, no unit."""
4279.14
